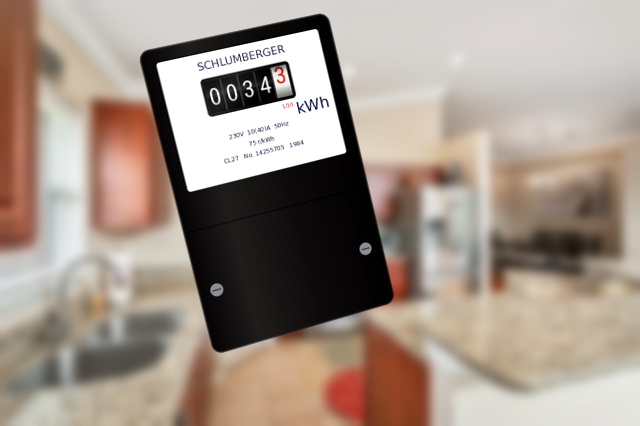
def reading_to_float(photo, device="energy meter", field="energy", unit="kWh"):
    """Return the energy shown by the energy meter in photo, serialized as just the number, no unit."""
34.3
